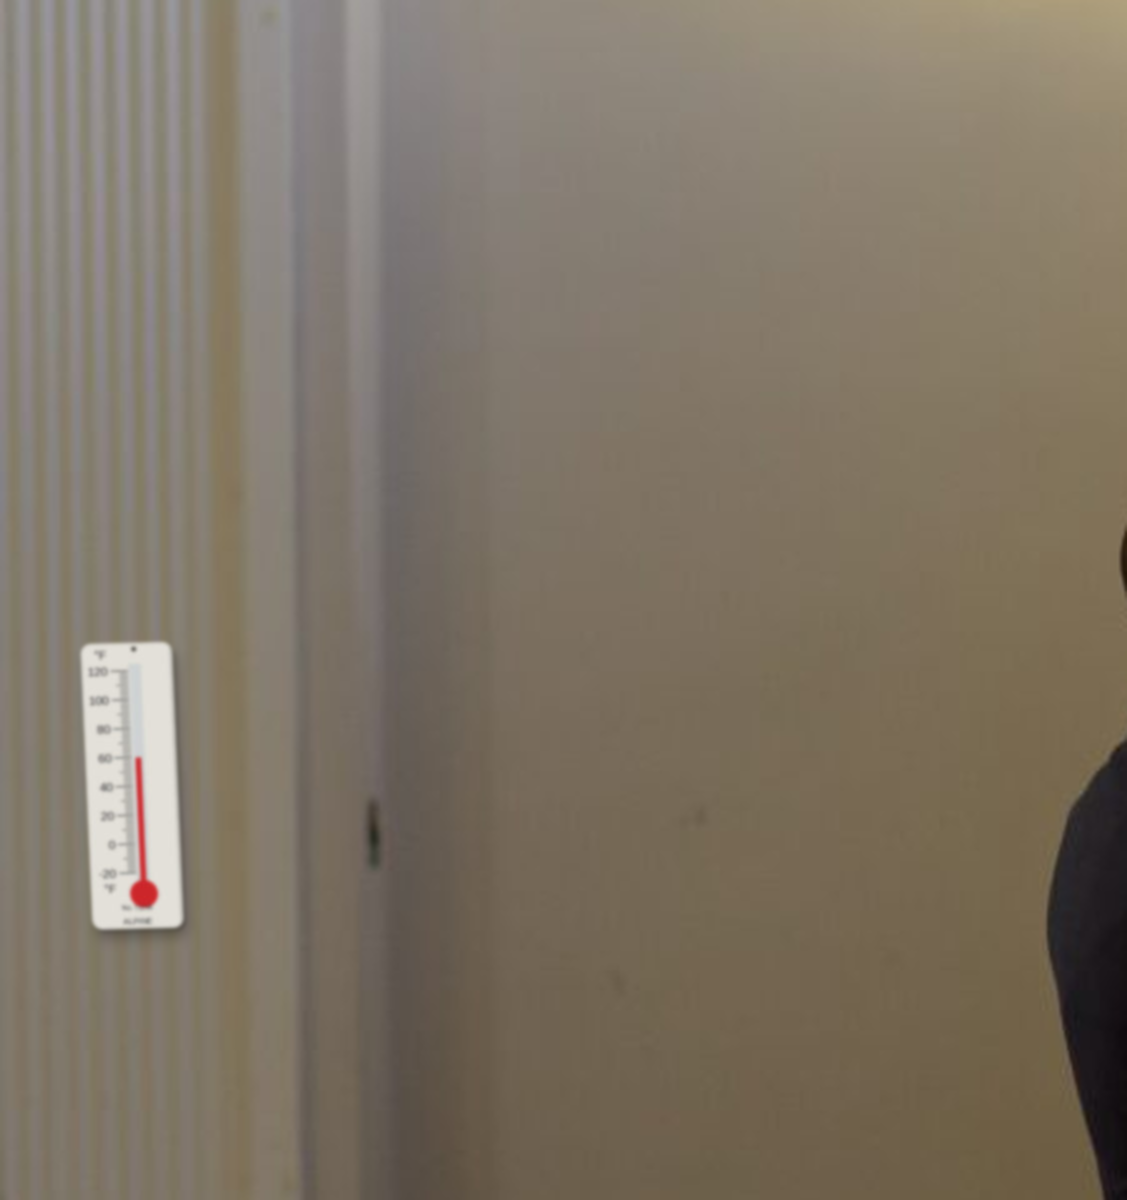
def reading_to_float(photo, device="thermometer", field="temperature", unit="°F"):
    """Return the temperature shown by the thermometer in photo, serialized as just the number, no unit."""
60
